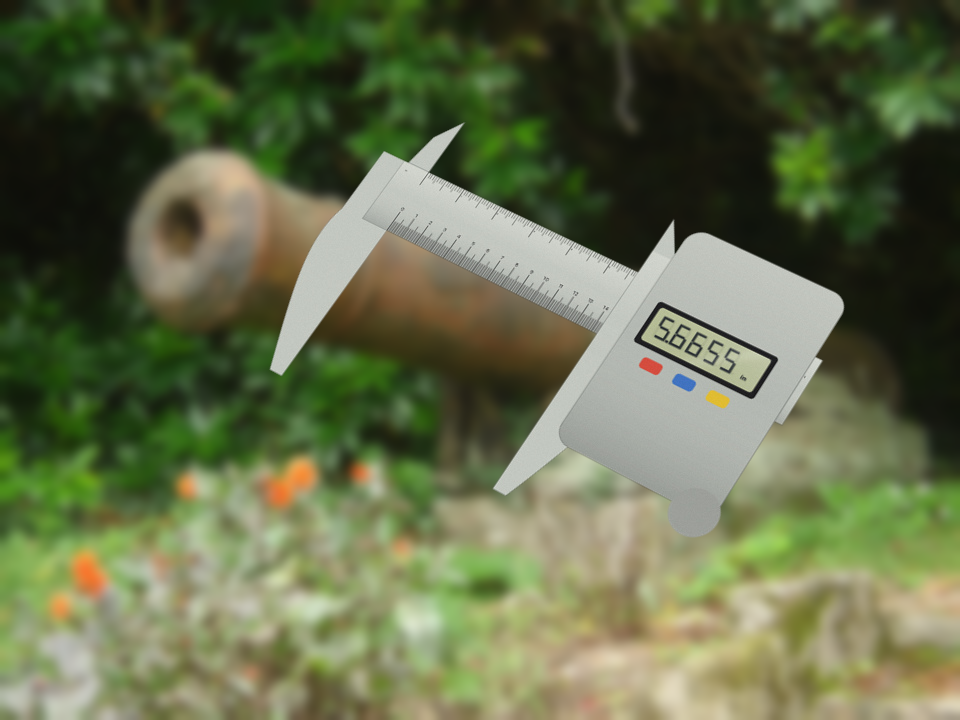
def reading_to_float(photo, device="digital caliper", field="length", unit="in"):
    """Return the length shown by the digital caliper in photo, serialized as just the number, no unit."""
5.6655
